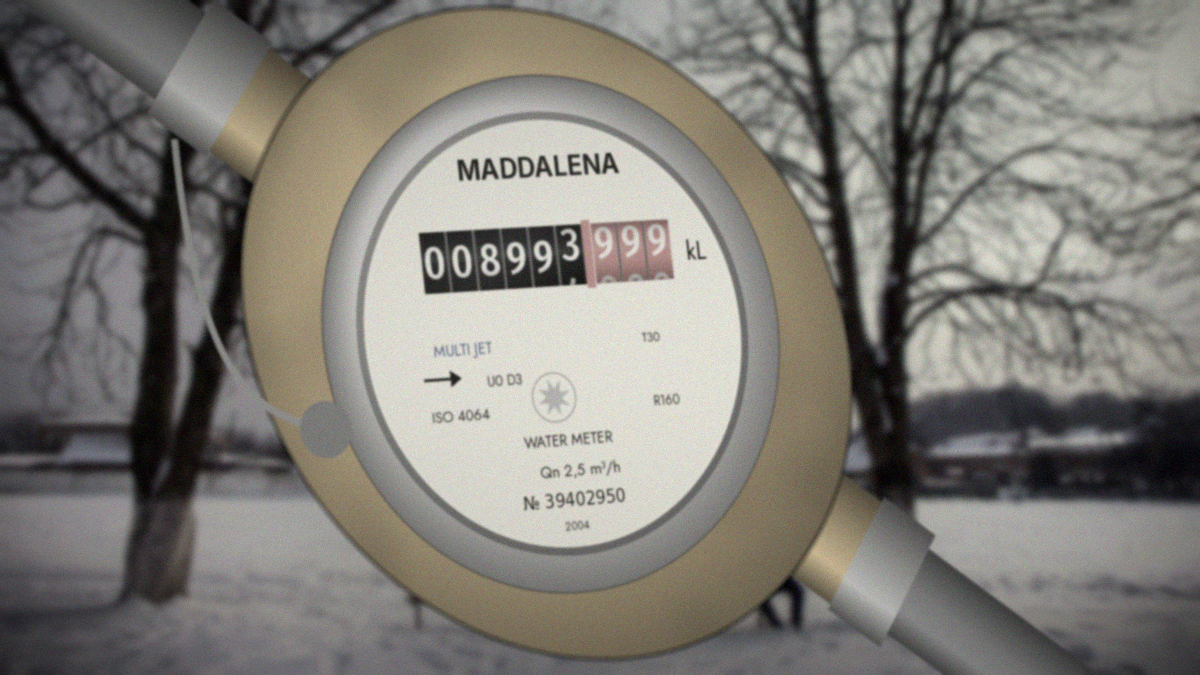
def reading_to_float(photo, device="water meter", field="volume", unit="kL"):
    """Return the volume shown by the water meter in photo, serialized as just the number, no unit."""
8993.999
